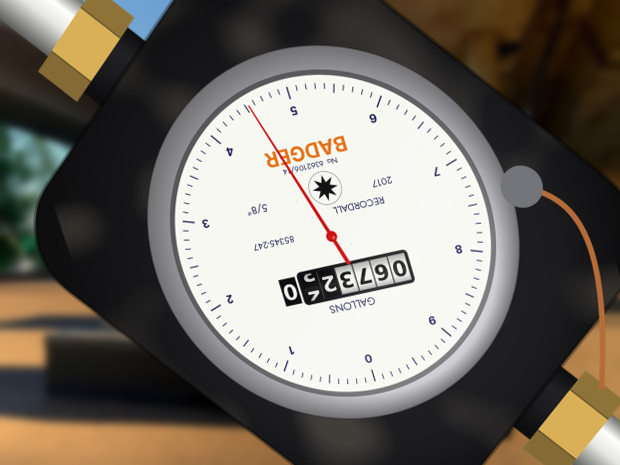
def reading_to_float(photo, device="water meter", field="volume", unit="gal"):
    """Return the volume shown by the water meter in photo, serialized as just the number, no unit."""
673224.5
